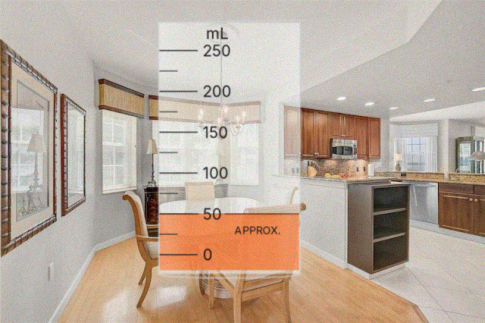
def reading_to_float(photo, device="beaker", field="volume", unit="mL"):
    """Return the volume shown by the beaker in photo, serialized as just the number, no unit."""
50
